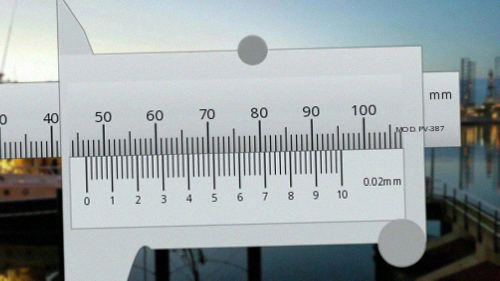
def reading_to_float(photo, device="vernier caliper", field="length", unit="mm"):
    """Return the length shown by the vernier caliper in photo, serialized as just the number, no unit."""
46.5
